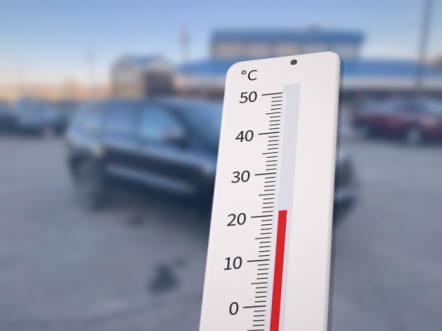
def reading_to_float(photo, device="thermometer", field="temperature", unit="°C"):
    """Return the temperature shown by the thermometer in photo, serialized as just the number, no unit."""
21
